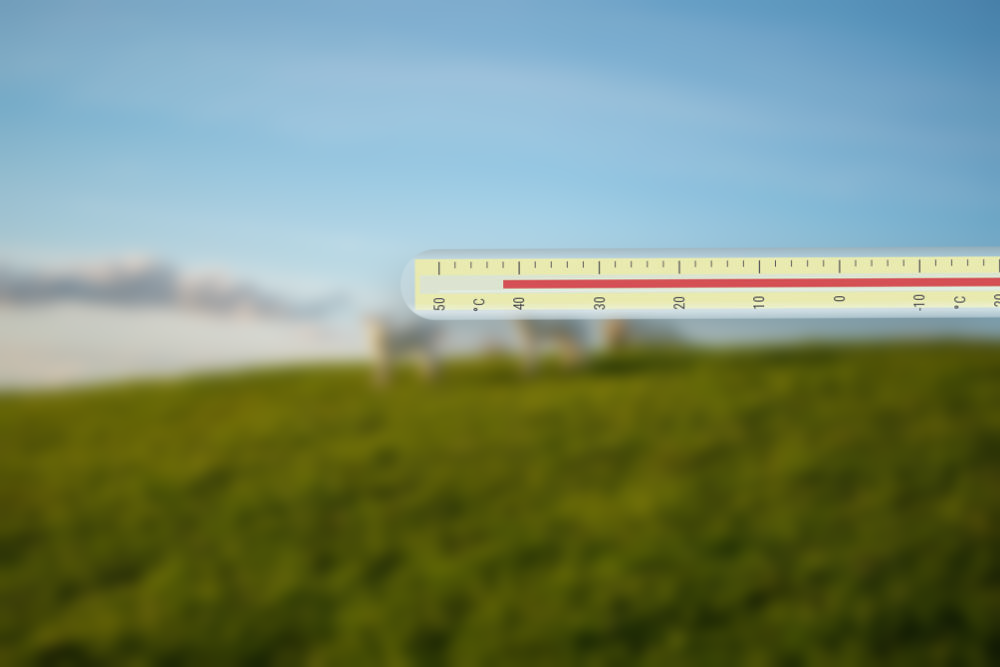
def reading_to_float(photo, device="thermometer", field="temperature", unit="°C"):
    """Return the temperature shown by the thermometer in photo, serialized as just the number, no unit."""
42
